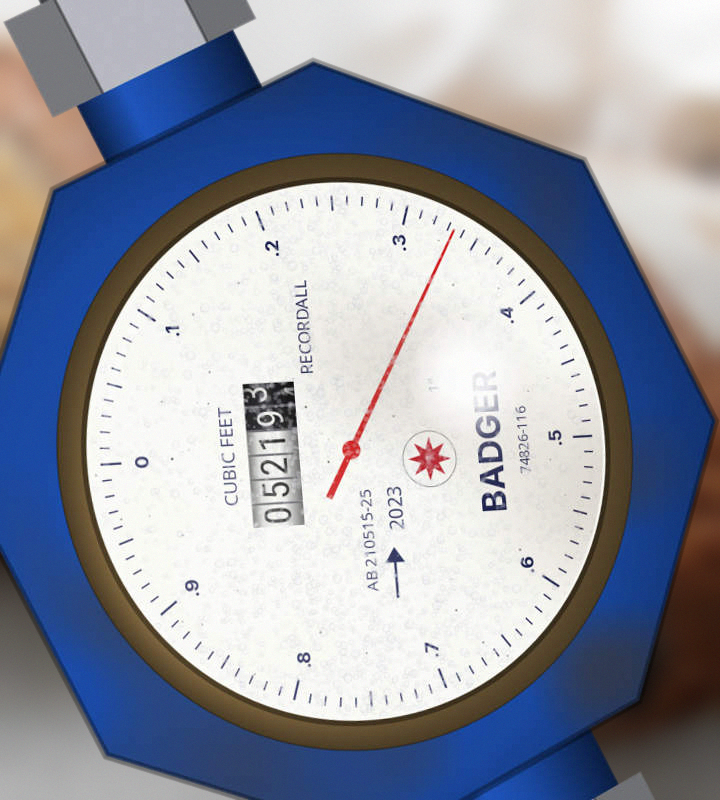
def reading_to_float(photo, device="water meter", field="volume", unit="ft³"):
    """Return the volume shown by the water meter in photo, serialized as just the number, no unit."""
52193.33
